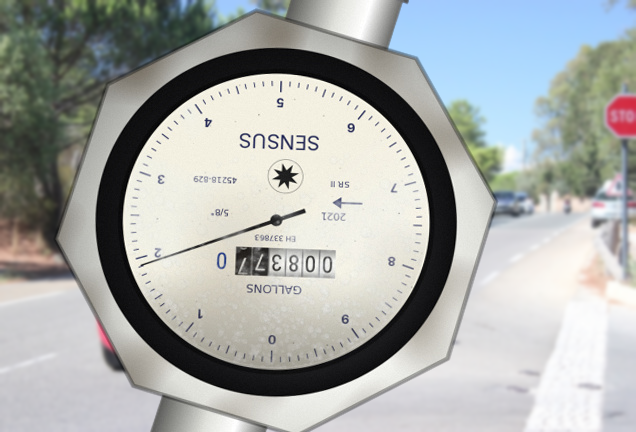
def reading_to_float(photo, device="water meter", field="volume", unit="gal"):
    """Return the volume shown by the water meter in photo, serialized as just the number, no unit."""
83771.9
